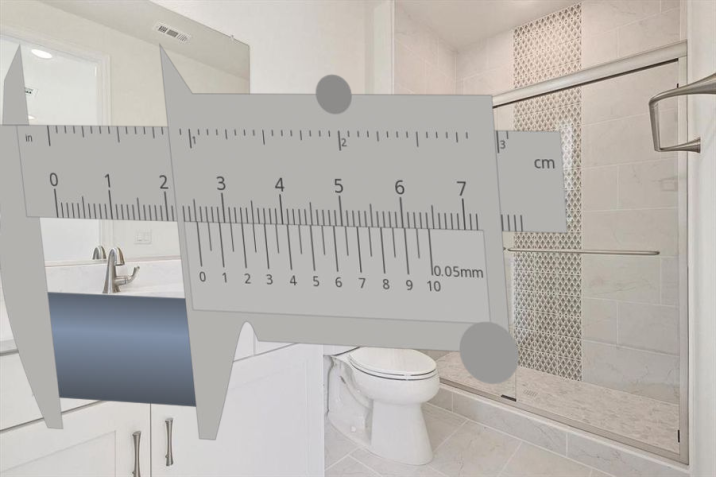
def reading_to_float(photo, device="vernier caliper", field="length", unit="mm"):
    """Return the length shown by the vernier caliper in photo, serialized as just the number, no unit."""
25.2
